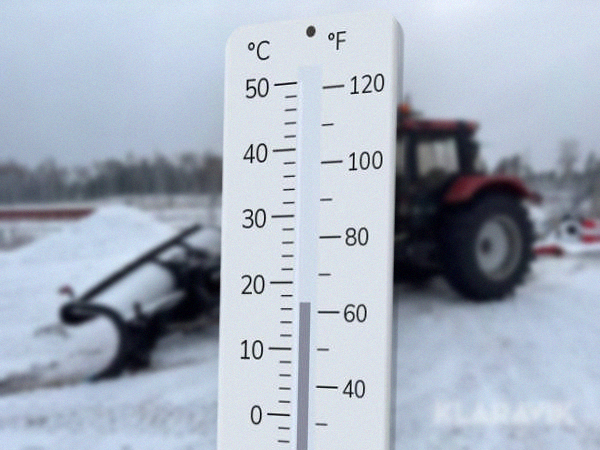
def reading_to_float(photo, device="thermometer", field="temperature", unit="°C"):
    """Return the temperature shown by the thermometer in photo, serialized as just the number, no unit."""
17
